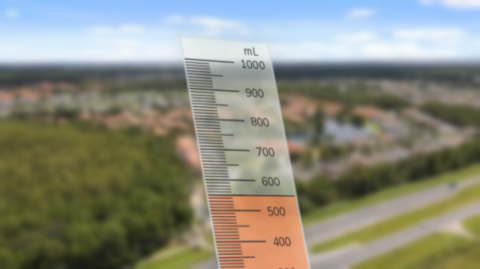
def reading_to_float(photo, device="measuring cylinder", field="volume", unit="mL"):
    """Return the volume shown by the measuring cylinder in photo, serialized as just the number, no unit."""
550
